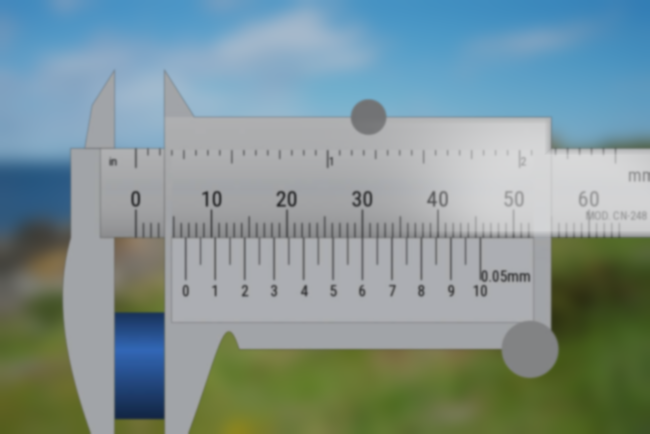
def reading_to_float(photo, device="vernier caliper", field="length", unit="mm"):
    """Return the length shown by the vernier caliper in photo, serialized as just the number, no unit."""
6.6
